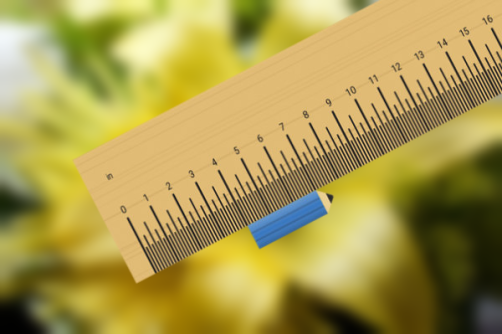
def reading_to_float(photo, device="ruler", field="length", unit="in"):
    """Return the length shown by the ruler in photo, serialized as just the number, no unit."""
3.5
